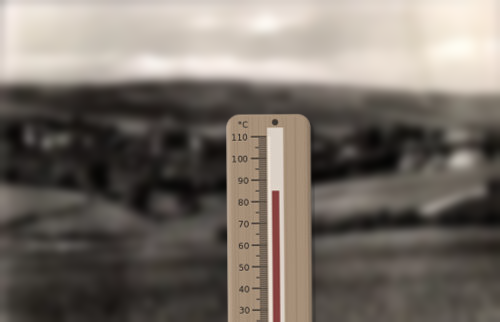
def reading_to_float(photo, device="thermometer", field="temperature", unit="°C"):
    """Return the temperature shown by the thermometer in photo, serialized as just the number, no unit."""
85
